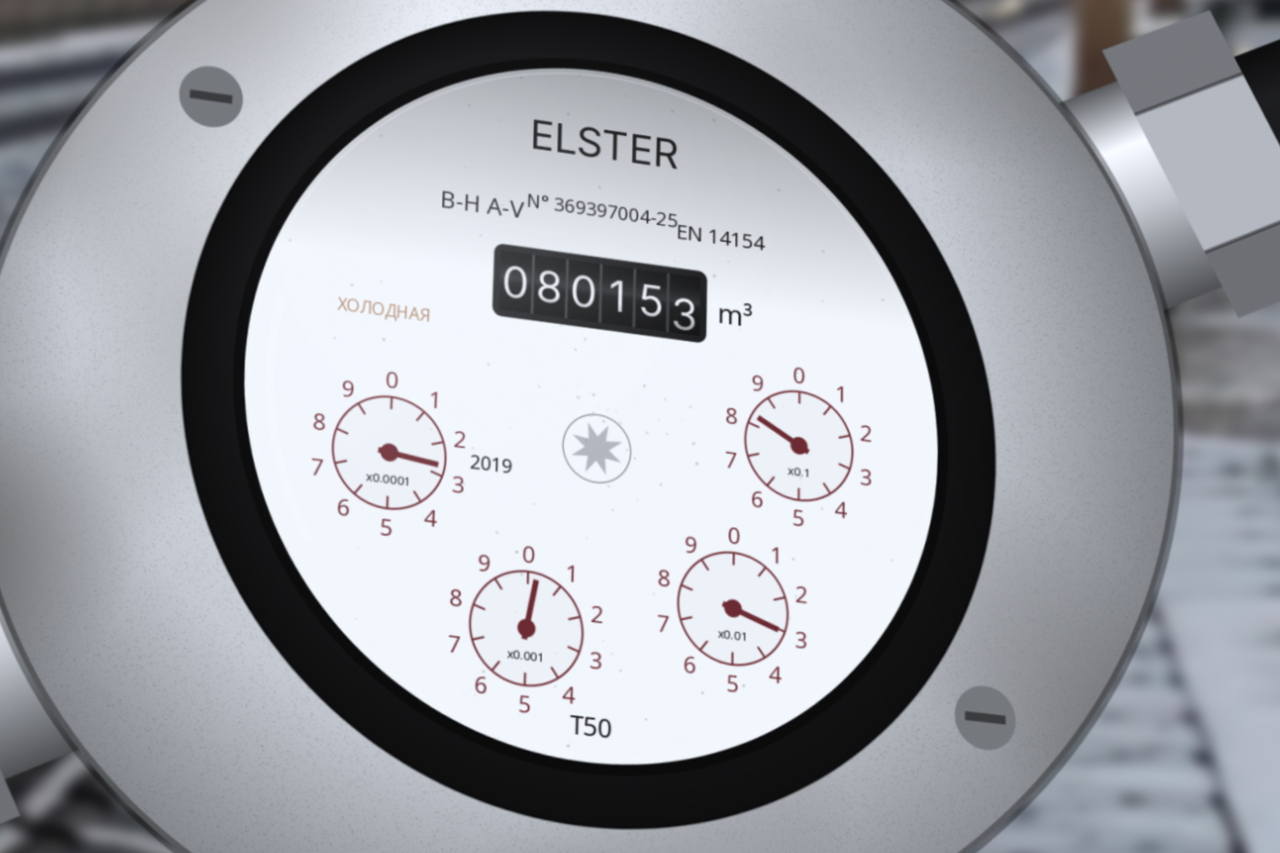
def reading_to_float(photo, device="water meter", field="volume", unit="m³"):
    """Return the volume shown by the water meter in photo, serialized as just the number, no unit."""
80152.8302
